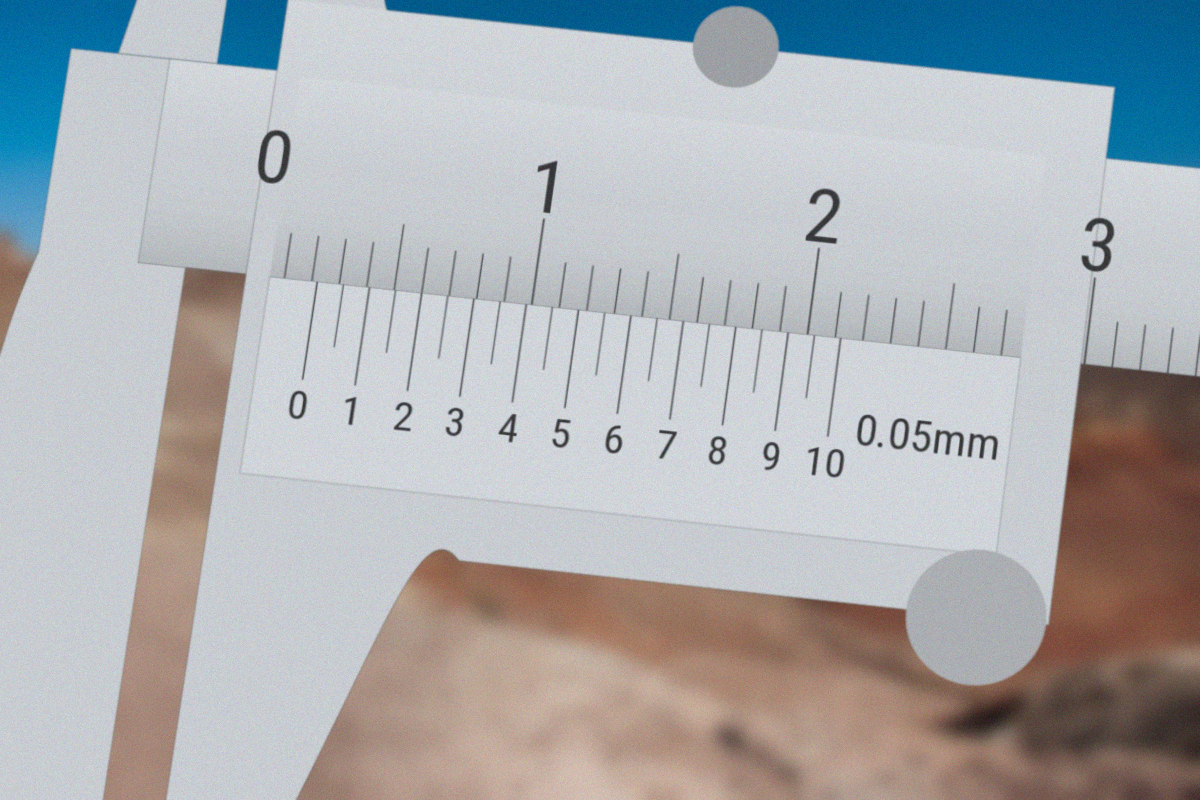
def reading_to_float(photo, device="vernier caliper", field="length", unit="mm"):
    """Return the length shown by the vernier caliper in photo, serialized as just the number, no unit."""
2.20
